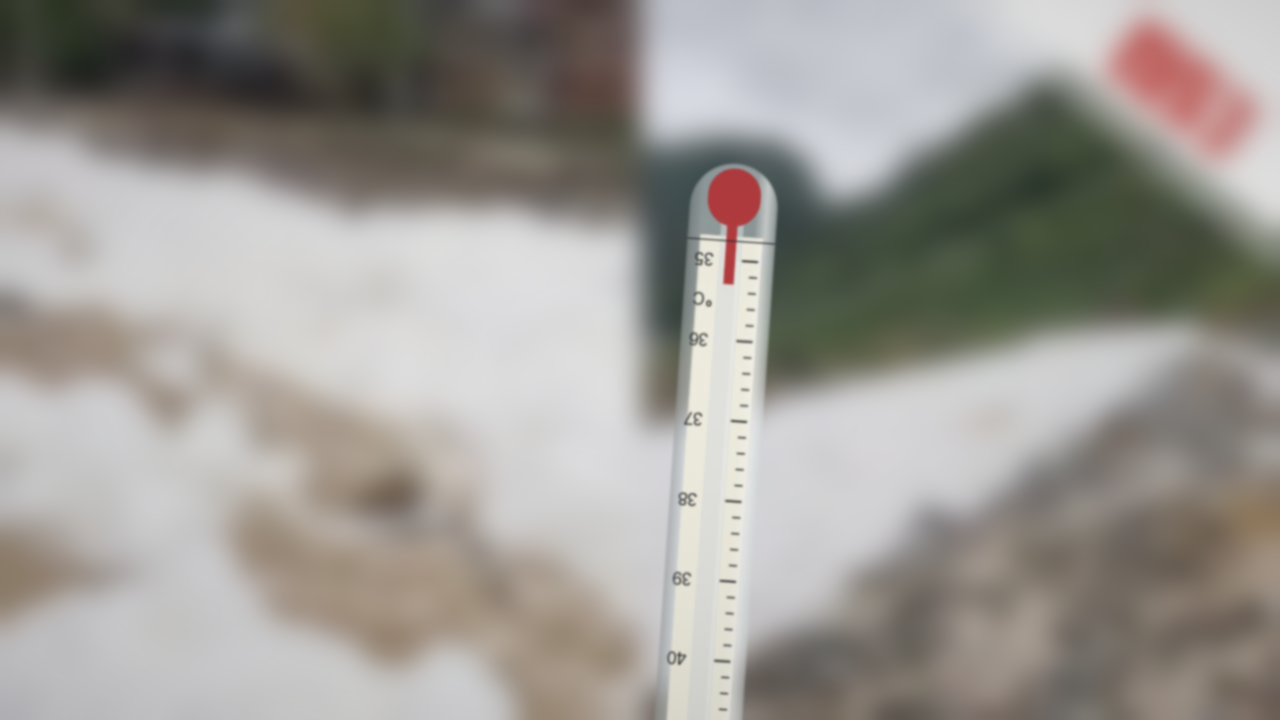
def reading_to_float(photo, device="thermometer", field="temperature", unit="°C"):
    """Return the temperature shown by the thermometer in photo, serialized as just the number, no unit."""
35.3
